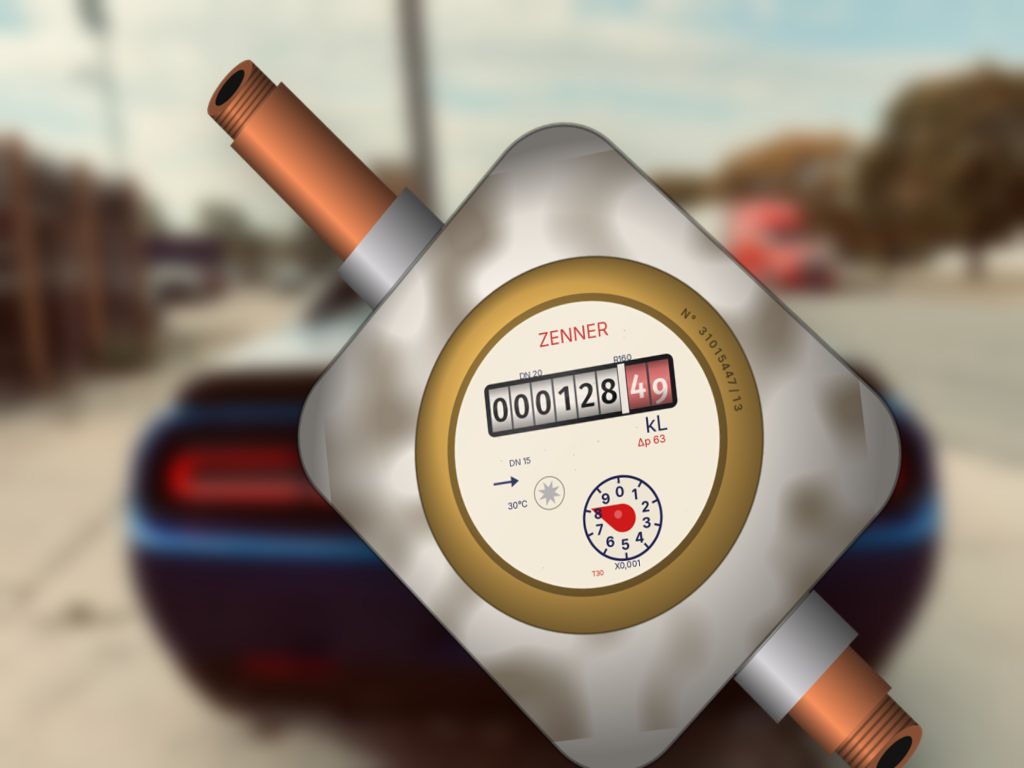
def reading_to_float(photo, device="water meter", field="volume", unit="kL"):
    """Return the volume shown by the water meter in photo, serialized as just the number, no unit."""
128.488
